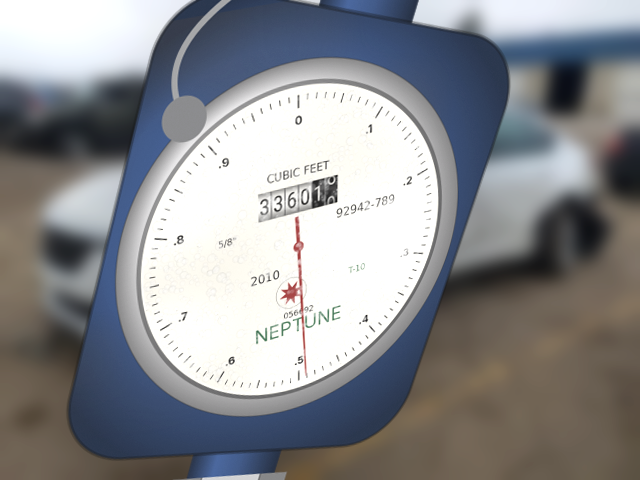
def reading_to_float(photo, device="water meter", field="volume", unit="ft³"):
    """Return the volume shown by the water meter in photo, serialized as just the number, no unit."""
336018.49
